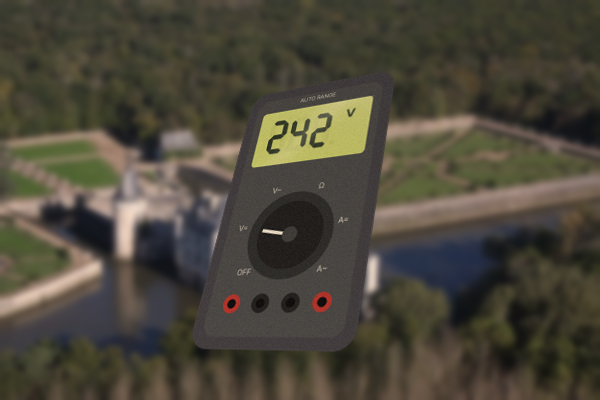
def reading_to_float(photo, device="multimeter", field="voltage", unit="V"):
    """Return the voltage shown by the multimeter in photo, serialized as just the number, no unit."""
242
